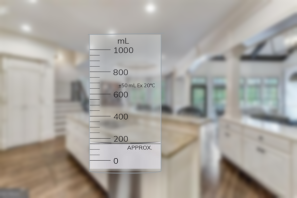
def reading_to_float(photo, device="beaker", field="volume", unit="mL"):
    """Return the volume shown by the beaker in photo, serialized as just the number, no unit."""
150
